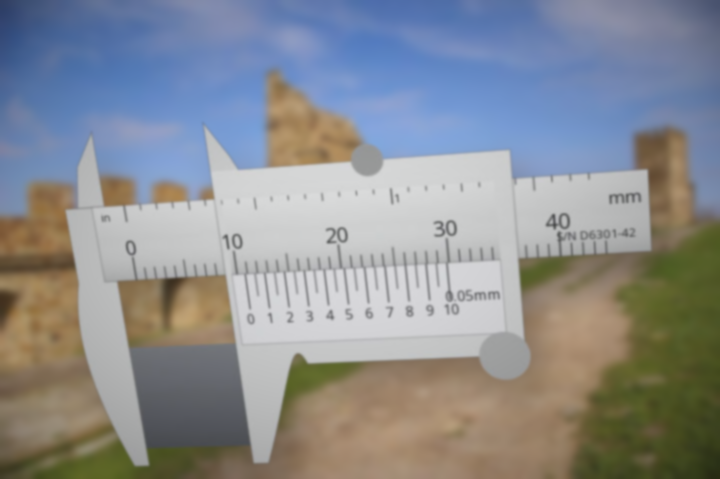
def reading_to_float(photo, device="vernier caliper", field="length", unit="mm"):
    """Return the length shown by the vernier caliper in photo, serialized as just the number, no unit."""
10.8
